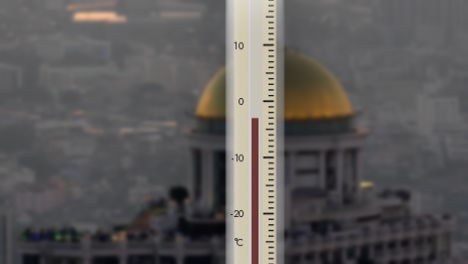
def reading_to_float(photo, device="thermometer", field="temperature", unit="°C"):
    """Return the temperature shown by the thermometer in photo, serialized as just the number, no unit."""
-3
